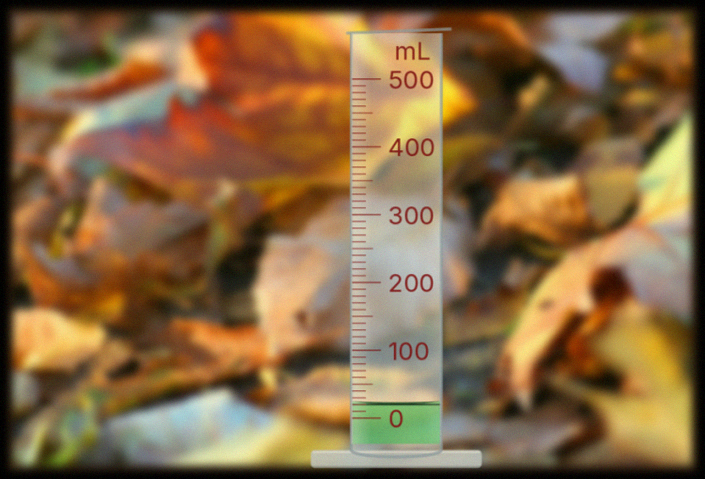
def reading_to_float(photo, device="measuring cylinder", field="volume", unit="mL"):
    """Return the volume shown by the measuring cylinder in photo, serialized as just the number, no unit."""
20
